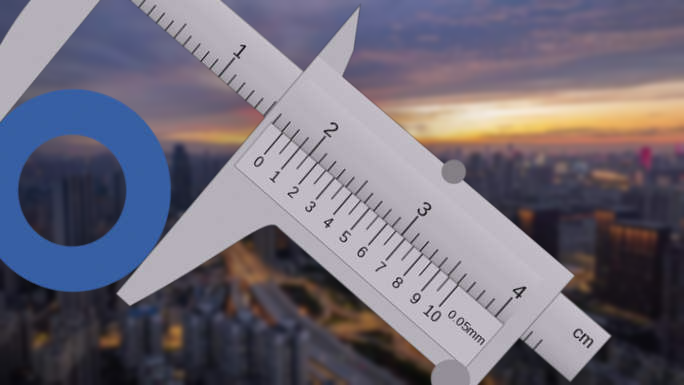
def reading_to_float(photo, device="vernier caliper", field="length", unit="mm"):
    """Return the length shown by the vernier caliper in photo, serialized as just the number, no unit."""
17.1
